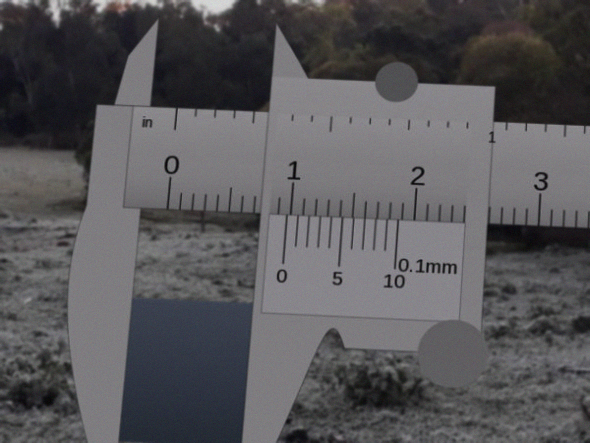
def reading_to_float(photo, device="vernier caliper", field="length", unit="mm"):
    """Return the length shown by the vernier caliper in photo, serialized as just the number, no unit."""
9.7
